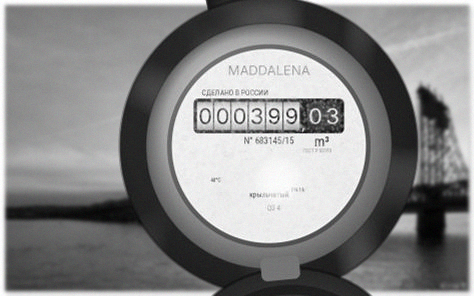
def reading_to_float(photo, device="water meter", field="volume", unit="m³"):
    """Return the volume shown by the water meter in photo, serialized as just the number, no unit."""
399.03
